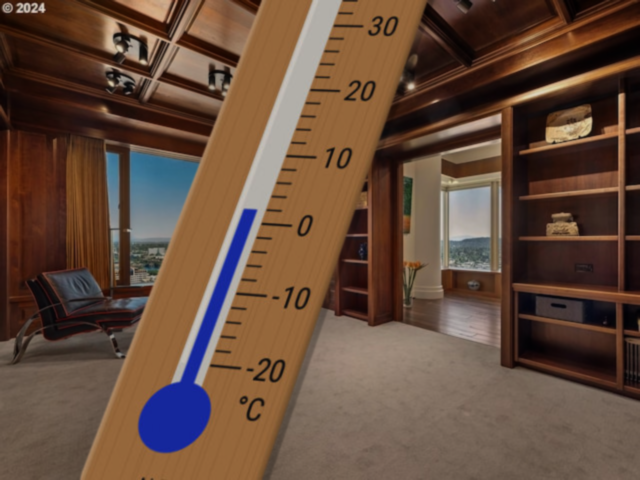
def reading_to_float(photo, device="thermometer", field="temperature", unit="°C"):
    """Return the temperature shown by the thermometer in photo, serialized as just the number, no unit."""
2
